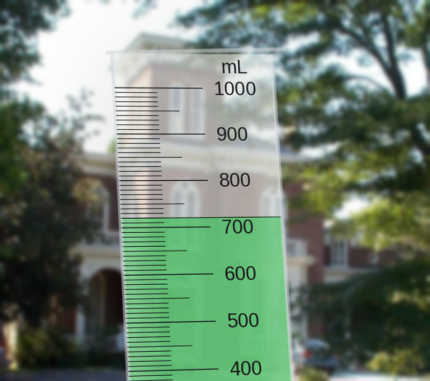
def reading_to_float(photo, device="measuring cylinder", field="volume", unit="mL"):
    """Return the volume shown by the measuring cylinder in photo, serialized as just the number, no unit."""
720
